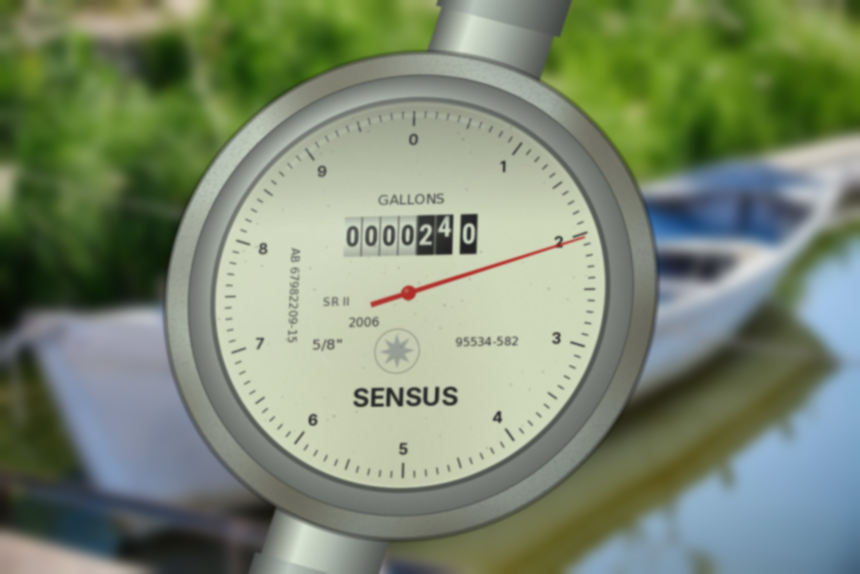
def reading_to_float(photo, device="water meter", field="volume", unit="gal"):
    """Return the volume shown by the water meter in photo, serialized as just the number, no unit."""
242.0
